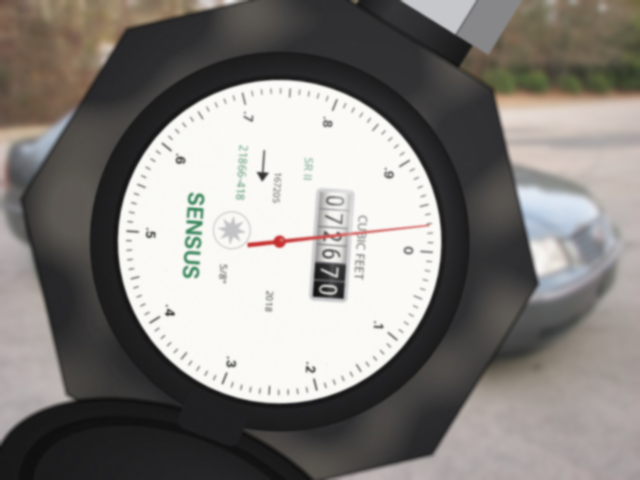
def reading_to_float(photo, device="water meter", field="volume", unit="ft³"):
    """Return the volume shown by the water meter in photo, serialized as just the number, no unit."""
72669.97
